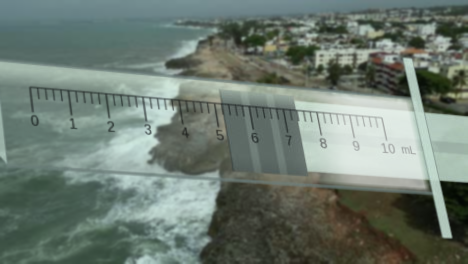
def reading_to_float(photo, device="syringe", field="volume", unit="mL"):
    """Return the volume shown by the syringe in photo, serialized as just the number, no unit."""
5.2
